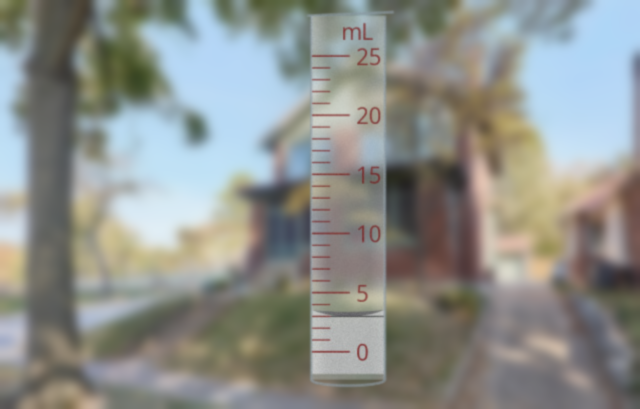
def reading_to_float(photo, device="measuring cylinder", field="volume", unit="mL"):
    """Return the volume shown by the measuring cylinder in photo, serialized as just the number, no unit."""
3
